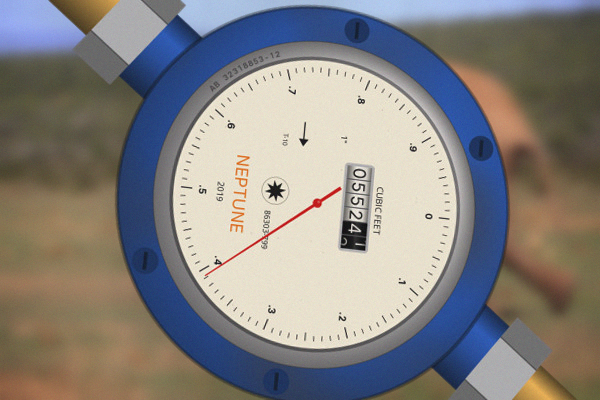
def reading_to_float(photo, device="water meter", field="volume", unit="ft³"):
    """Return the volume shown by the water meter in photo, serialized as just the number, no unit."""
55241.39
